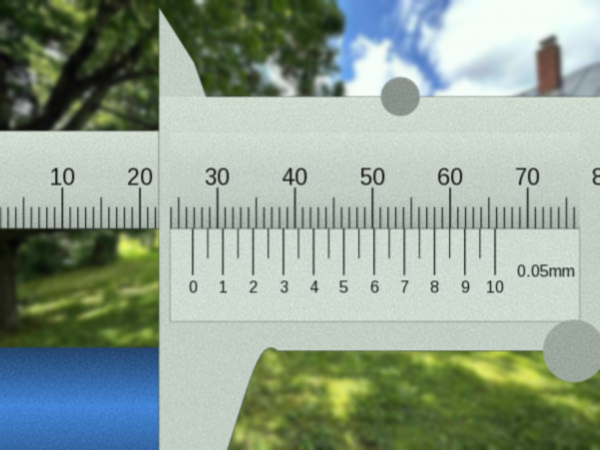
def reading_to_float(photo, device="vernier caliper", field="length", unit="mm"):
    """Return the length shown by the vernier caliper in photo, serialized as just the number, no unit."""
26.8
